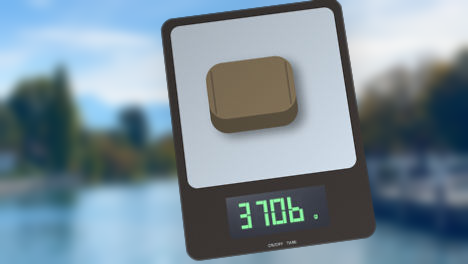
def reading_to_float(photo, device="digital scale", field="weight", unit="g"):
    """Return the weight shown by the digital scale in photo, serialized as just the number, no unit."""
3706
